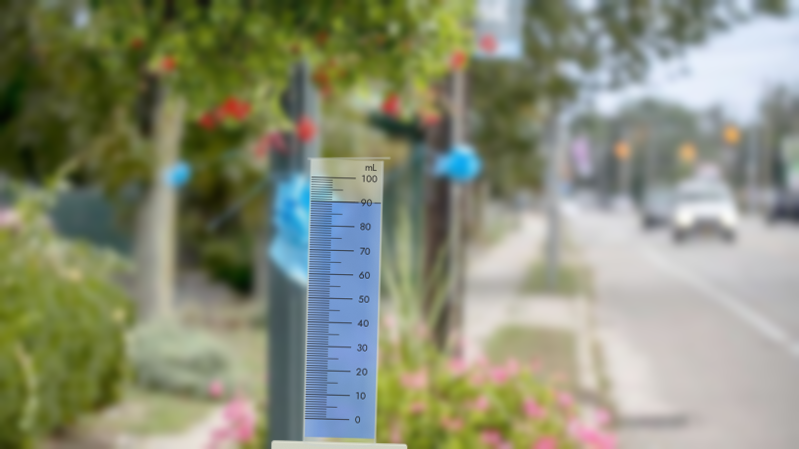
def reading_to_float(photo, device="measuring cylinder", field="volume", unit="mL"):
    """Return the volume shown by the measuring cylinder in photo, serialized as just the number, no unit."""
90
